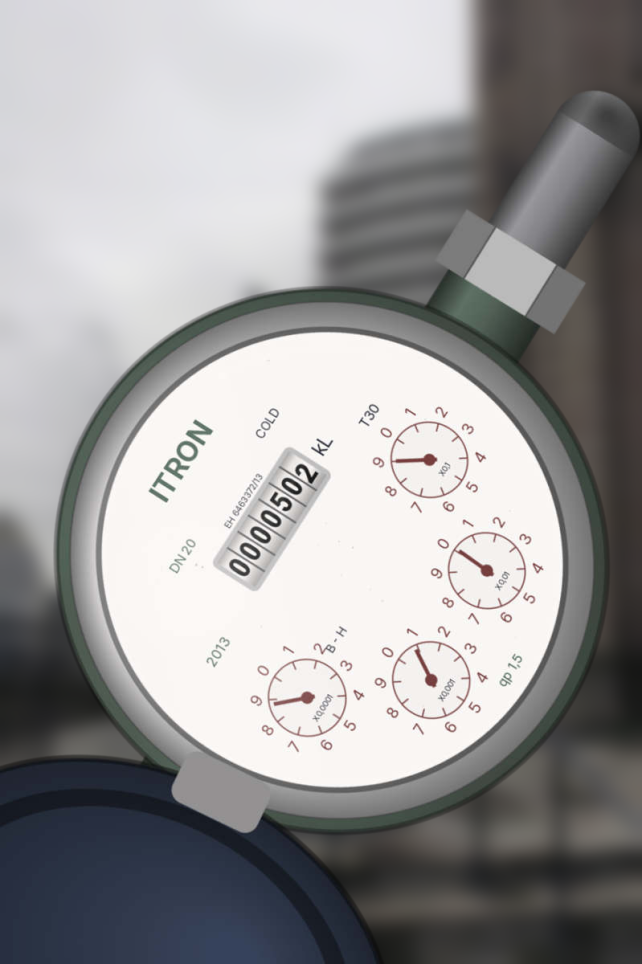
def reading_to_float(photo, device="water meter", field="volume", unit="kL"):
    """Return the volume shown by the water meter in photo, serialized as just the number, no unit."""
501.9008
